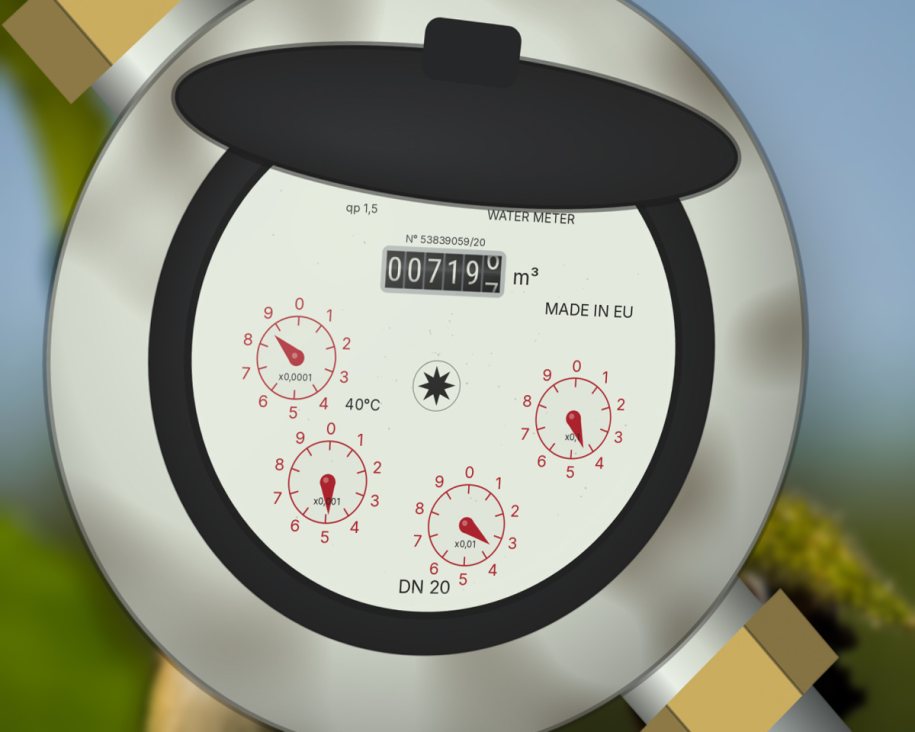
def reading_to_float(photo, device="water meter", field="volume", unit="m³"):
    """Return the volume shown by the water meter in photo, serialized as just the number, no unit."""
7196.4348
